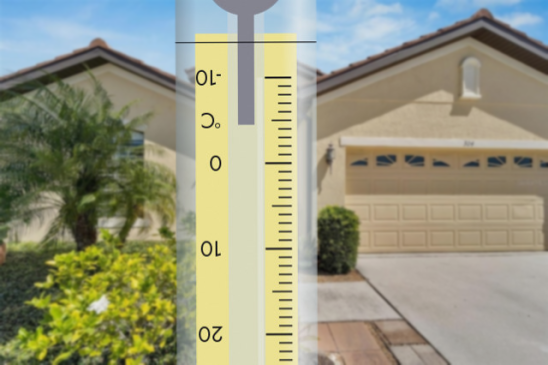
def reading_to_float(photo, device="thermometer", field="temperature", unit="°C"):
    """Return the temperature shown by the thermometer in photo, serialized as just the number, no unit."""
-4.5
